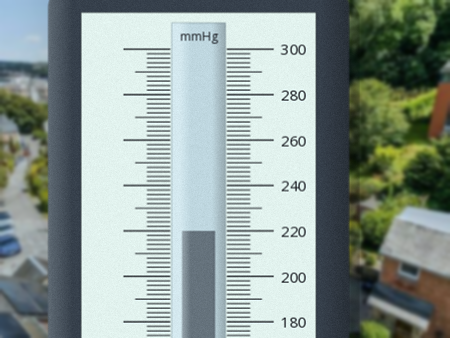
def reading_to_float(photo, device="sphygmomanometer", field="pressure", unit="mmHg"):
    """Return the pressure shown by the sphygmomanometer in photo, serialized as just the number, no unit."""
220
